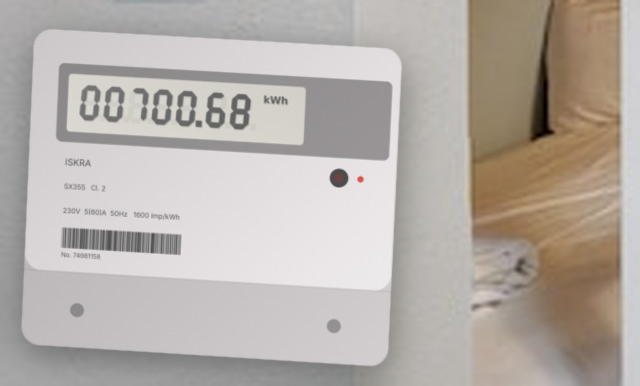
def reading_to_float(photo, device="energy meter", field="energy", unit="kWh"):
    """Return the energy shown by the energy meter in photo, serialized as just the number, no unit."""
700.68
